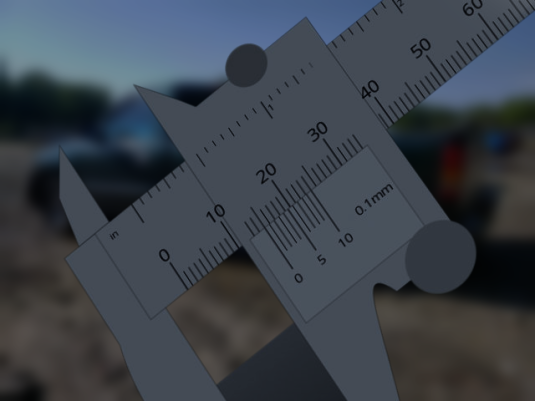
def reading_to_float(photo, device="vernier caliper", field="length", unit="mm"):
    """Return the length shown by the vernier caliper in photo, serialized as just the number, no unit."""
15.0
